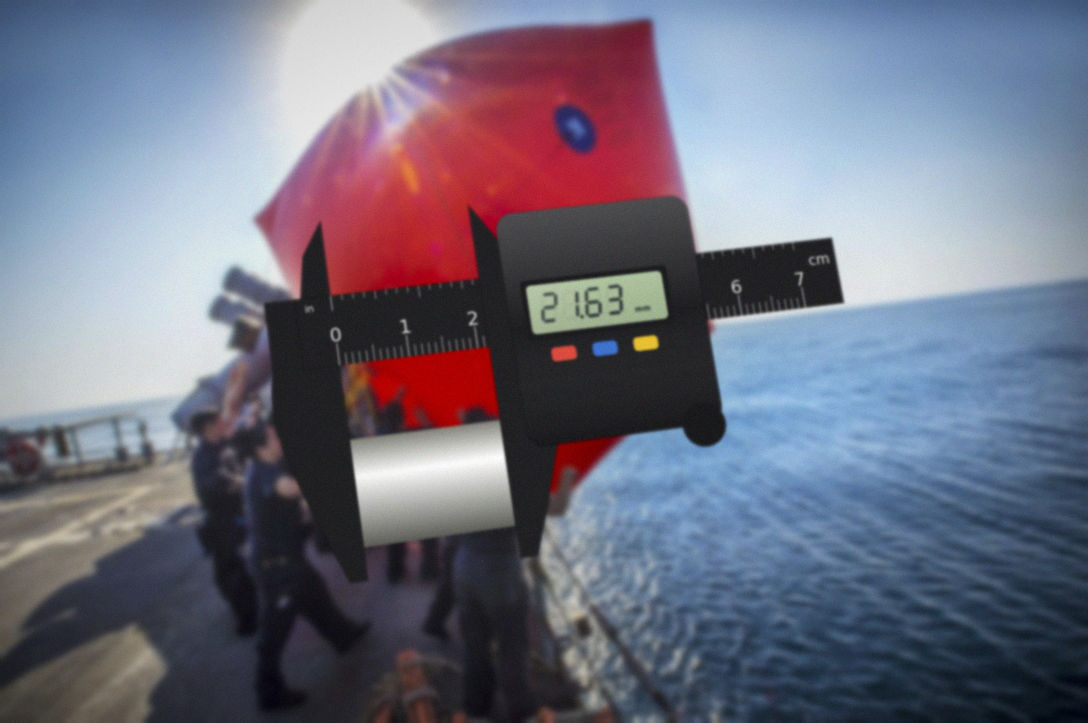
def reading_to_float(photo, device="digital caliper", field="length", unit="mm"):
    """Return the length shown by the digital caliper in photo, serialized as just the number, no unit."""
21.63
